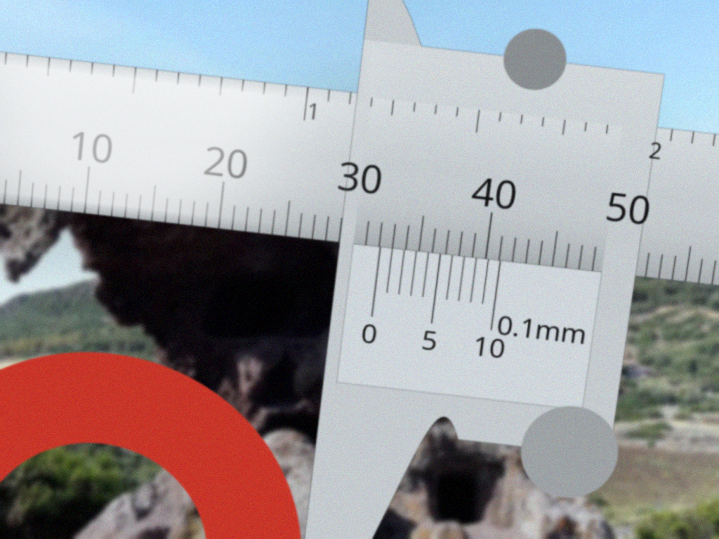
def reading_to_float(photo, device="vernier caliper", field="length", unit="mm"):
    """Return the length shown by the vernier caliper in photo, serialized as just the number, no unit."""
32.1
